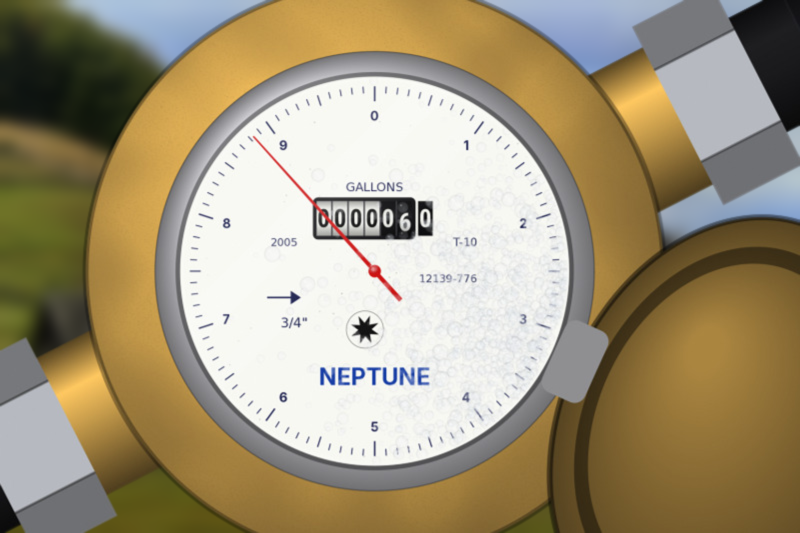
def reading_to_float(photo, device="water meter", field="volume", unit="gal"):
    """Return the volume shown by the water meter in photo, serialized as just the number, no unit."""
58.8
